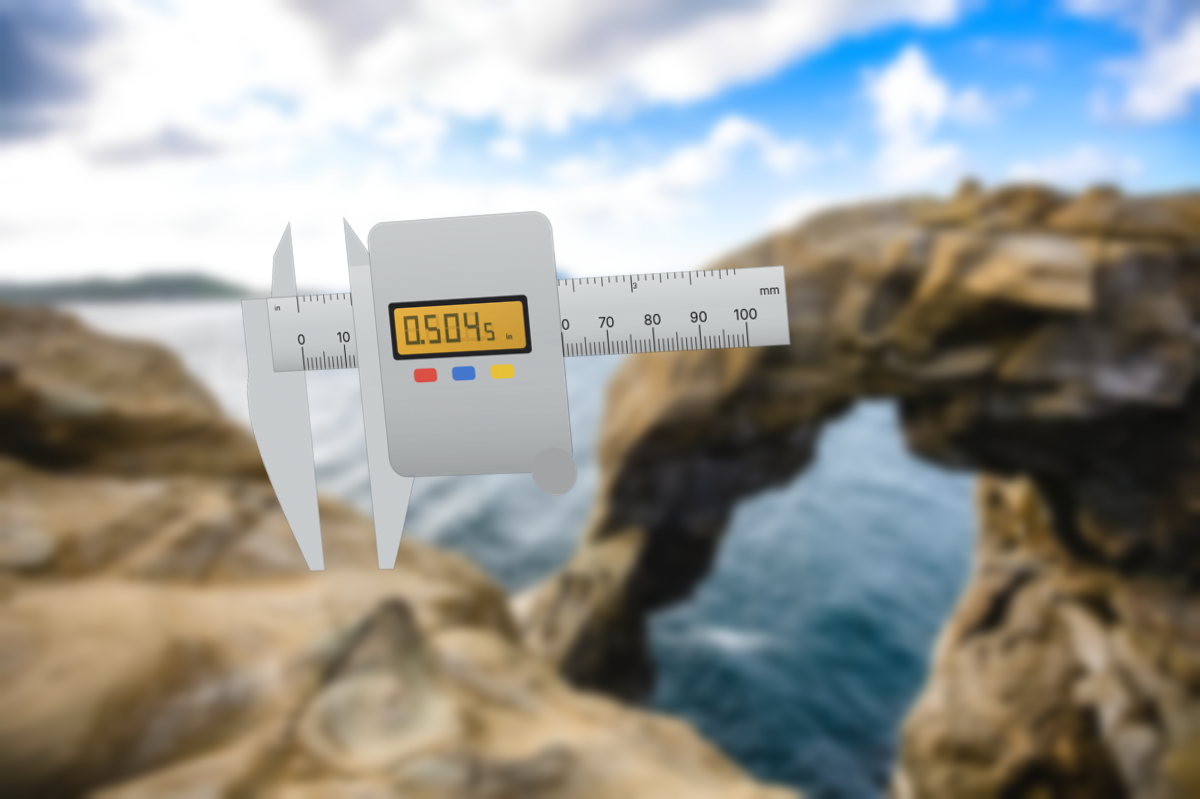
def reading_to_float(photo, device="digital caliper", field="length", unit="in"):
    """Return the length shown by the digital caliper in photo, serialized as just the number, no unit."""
0.5045
